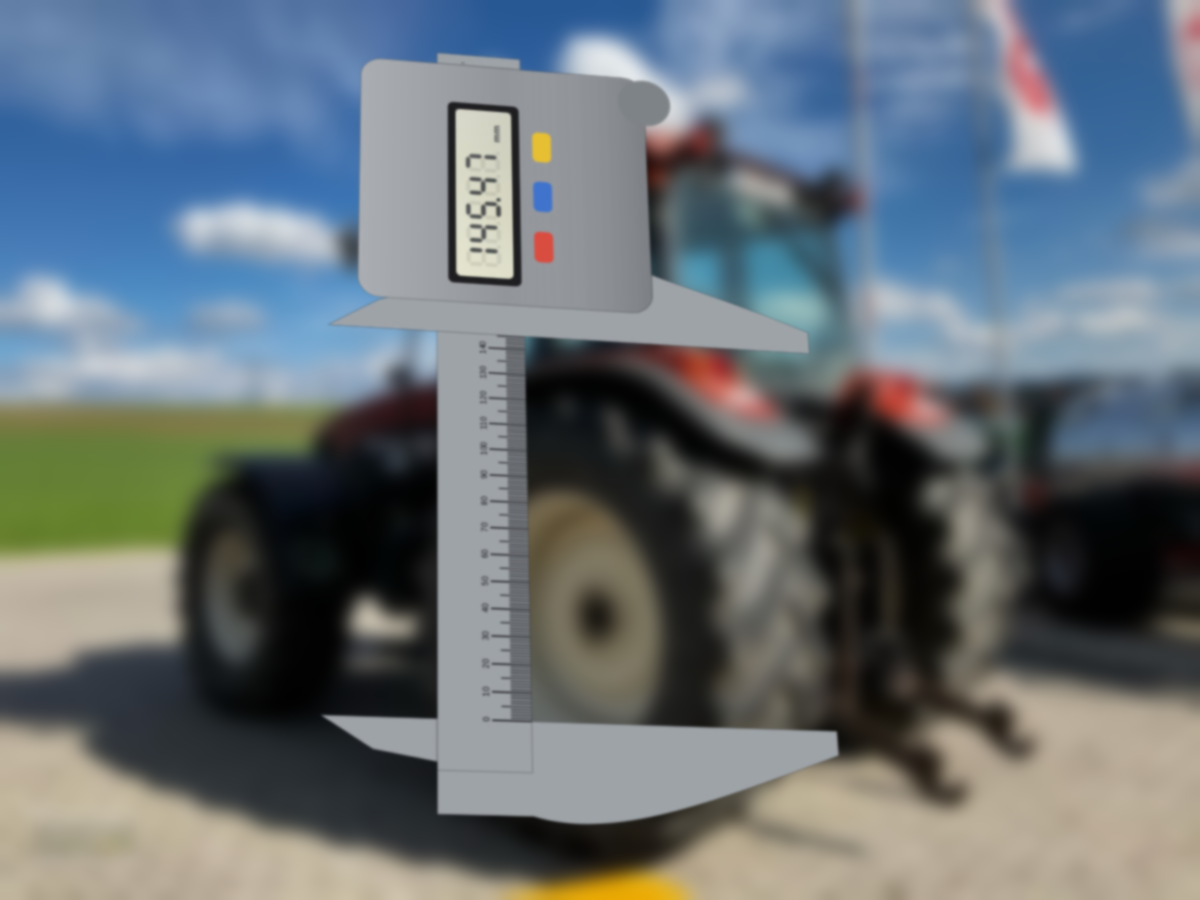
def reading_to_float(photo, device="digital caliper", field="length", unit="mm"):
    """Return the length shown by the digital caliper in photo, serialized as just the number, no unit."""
145.47
